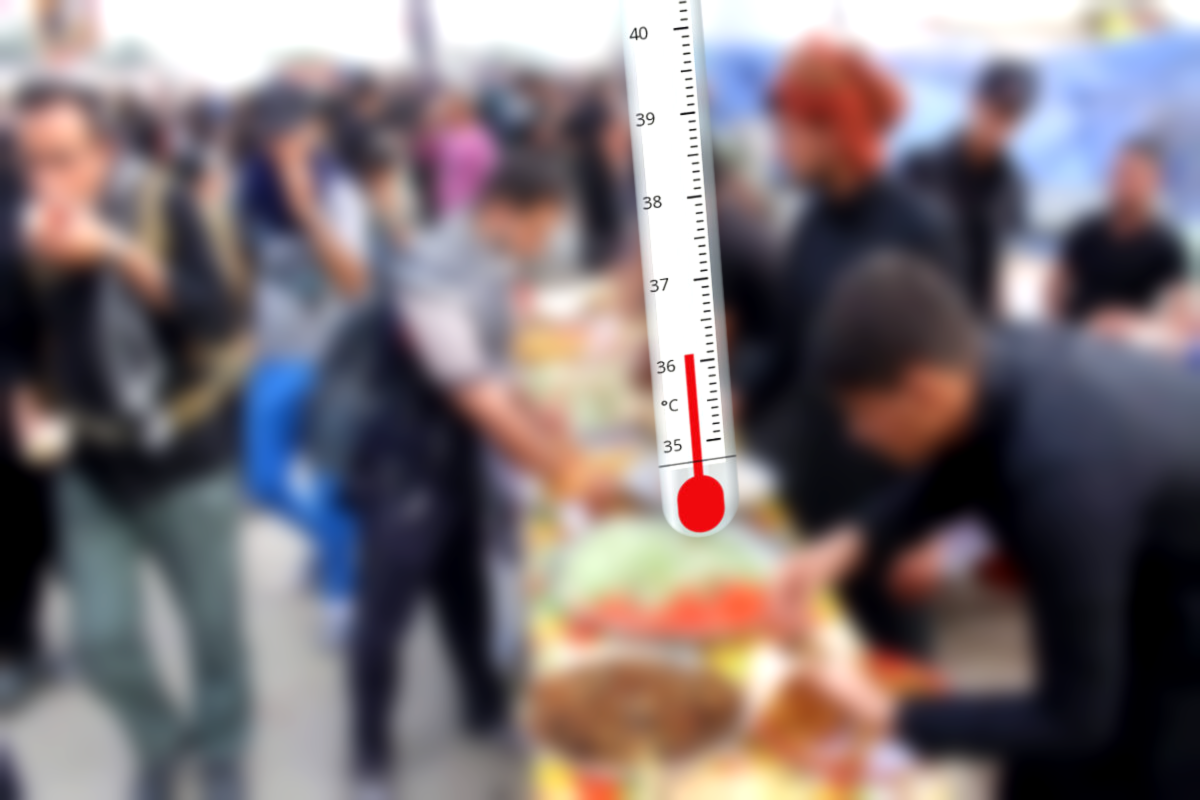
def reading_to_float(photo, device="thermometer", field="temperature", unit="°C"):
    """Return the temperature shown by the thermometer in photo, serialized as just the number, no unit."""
36.1
